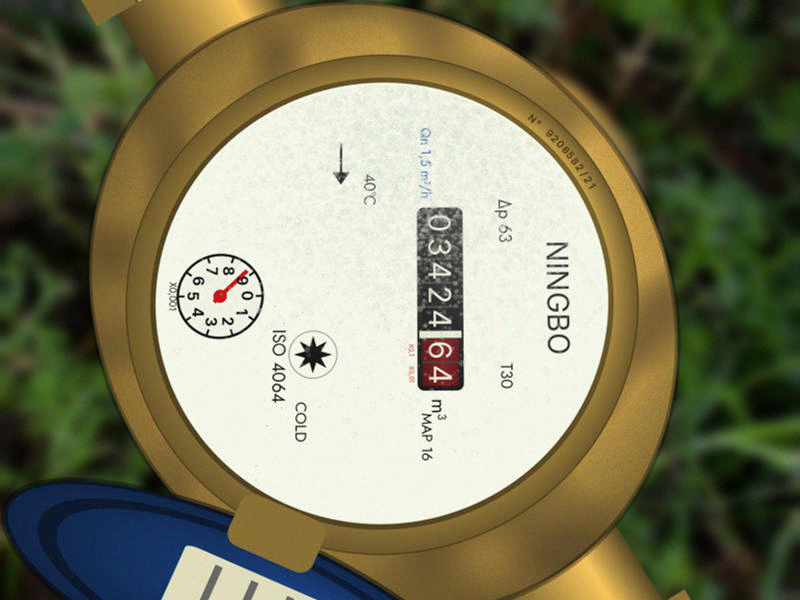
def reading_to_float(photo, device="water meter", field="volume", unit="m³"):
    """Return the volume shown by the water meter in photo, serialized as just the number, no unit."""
3424.648
